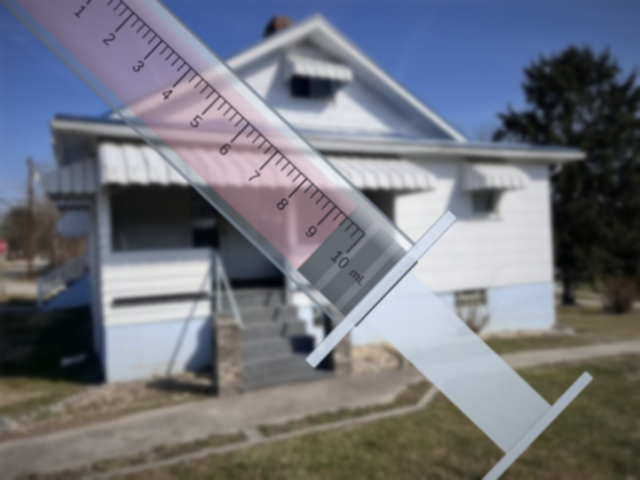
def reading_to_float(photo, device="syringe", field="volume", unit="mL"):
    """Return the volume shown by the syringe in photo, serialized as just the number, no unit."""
9.4
